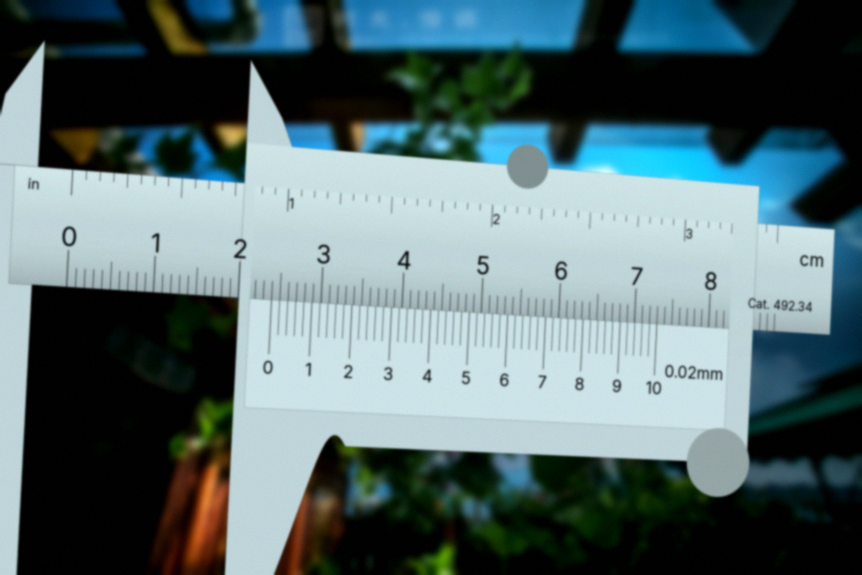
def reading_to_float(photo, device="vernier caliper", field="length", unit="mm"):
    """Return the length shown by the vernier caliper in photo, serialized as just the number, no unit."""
24.0
